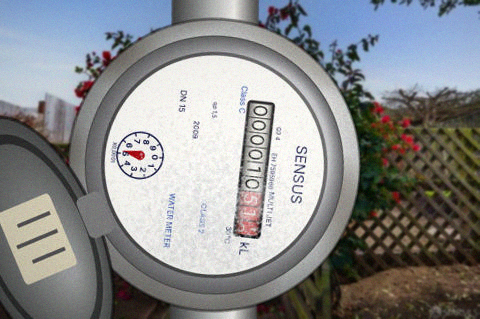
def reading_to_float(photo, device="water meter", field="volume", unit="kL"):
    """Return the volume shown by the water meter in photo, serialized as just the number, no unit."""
10.5115
